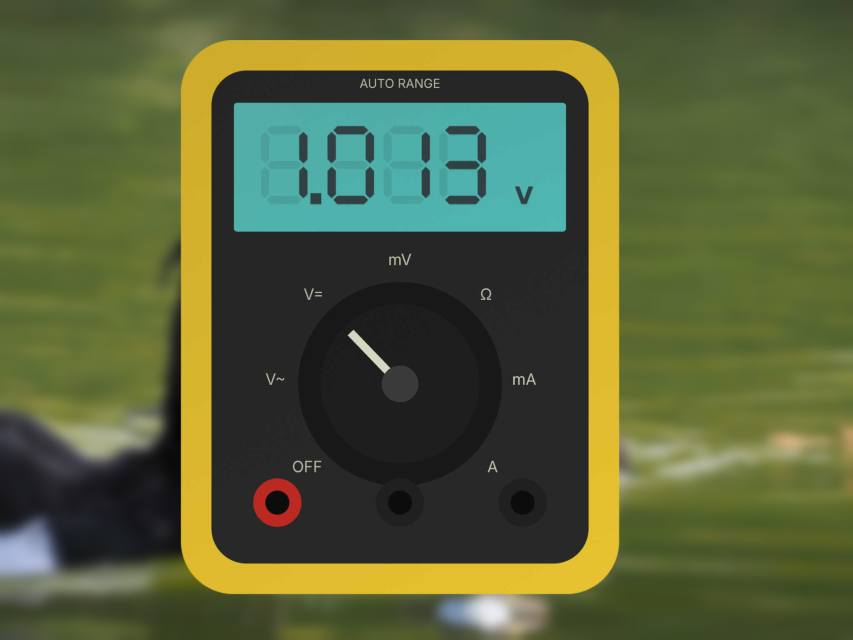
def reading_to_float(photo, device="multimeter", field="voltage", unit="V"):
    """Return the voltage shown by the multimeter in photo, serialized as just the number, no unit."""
1.013
